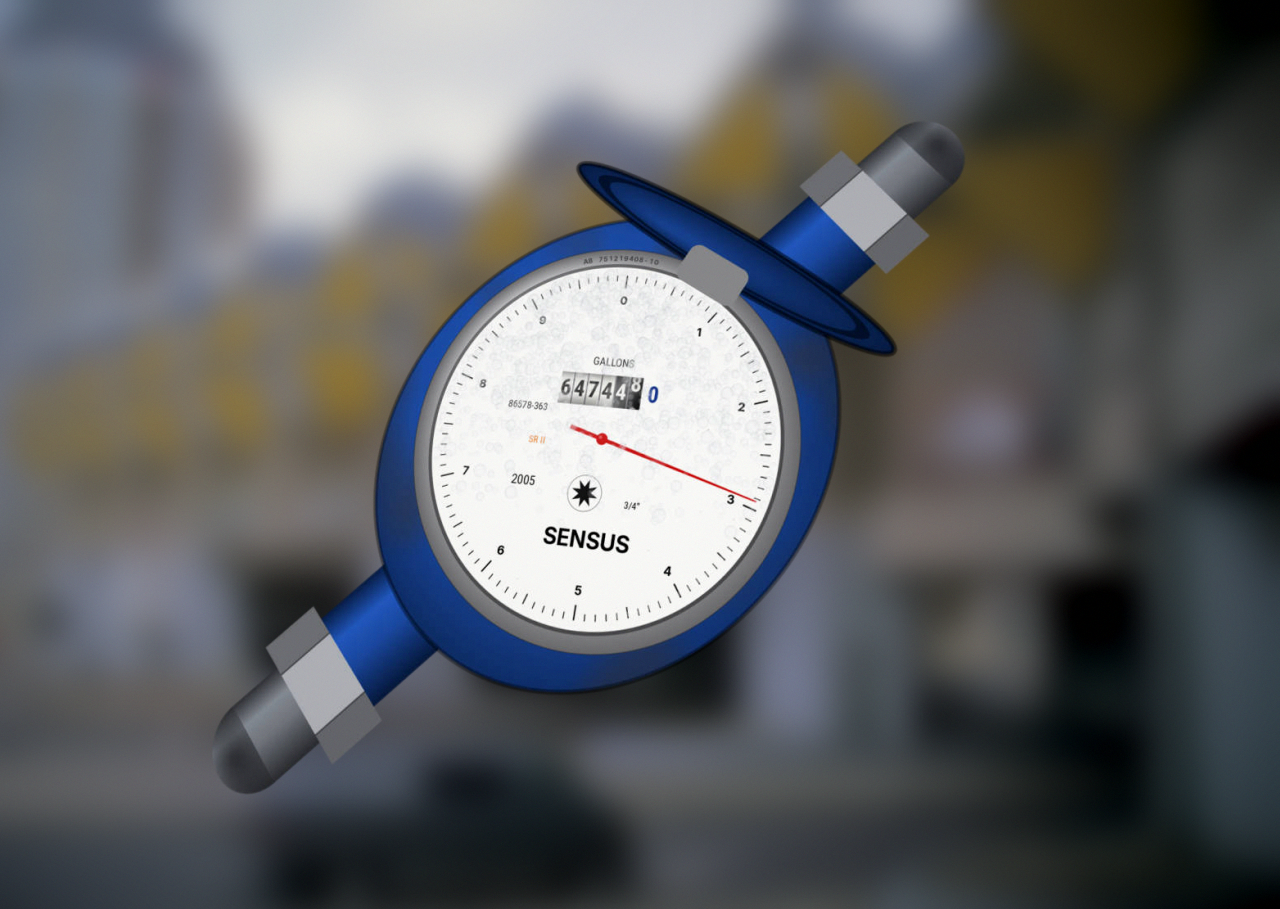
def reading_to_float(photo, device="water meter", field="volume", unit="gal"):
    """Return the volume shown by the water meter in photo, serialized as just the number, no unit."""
6474482.9
